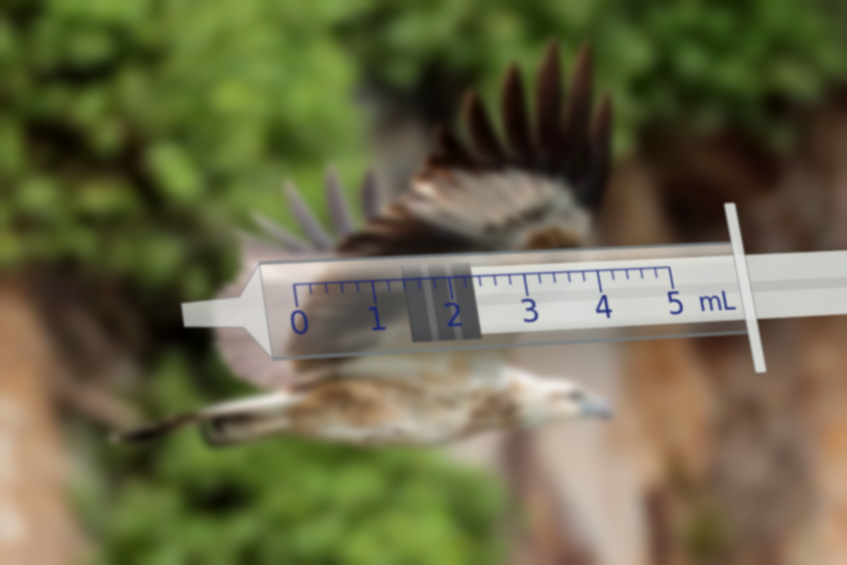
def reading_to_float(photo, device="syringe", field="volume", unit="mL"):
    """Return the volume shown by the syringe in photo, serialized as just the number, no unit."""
1.4
